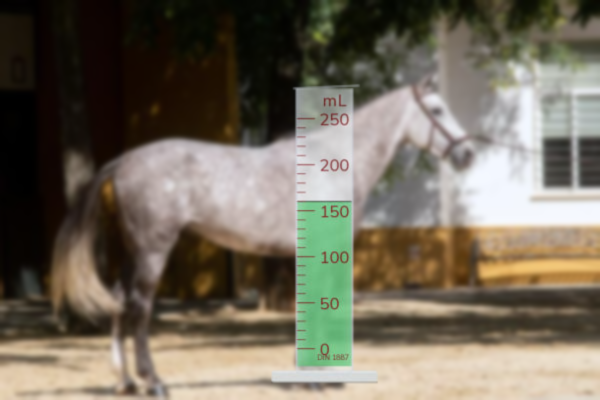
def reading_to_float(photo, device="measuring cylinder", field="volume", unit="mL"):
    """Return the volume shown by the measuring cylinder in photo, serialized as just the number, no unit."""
160
